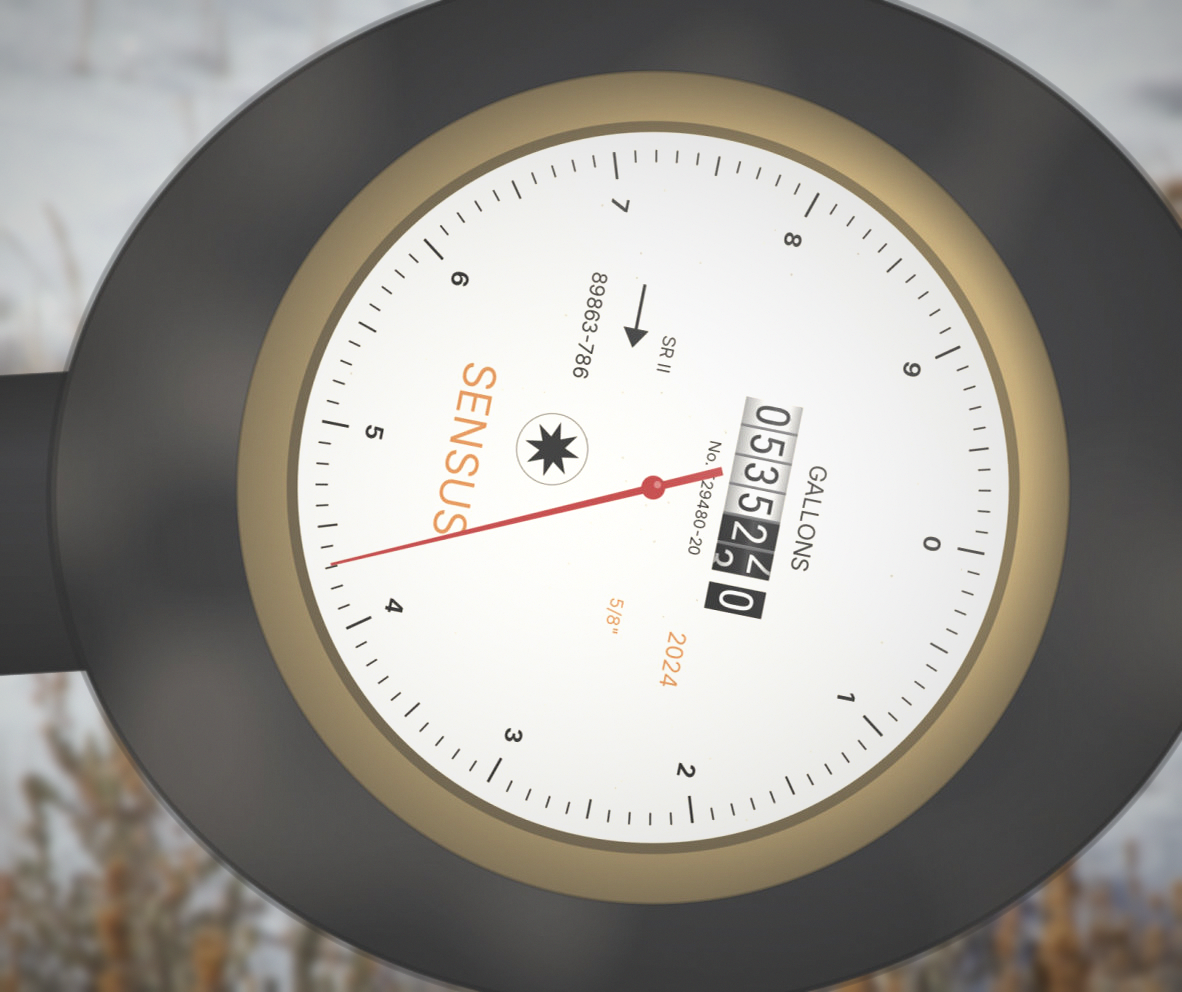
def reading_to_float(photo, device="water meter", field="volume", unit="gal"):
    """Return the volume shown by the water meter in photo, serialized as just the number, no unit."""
535224.3
